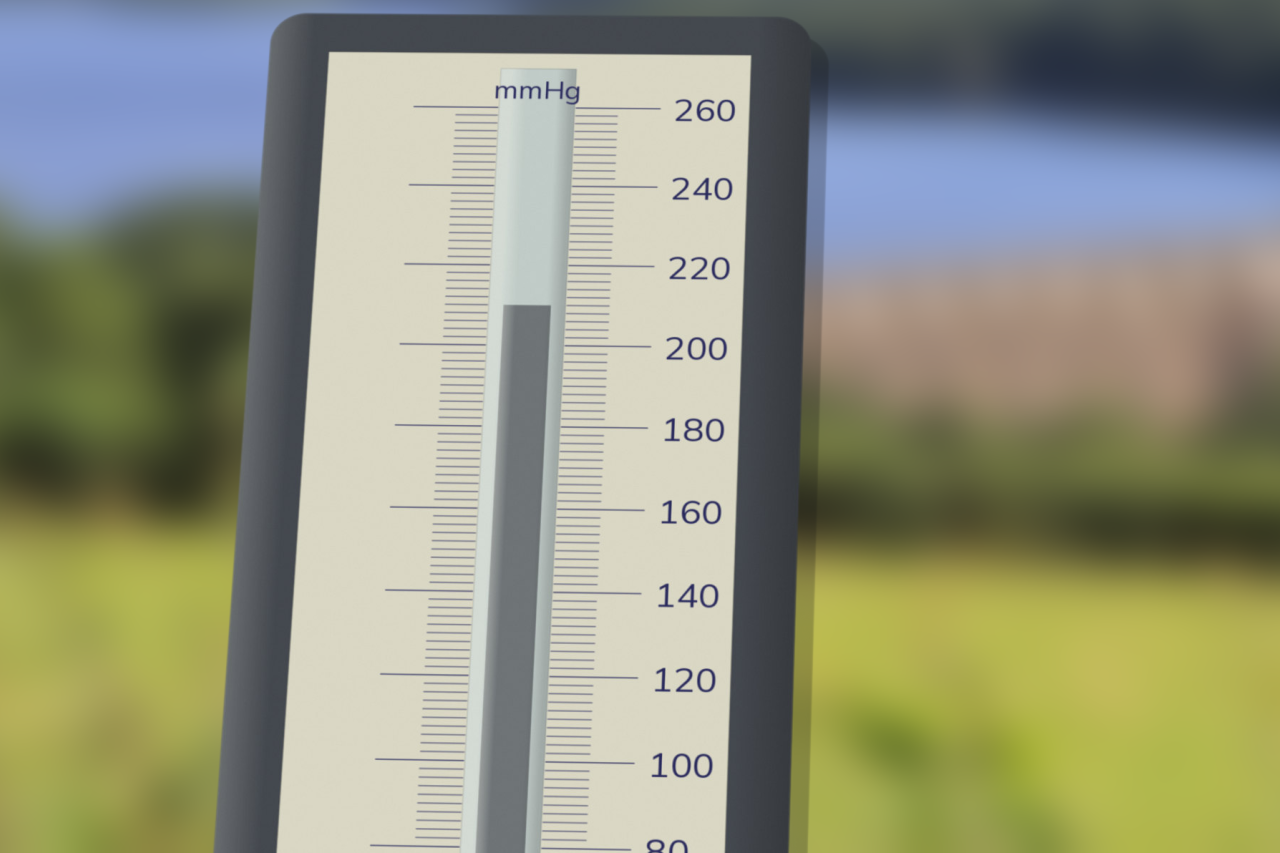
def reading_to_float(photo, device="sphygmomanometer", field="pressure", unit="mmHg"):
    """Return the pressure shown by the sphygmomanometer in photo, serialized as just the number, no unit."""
210
